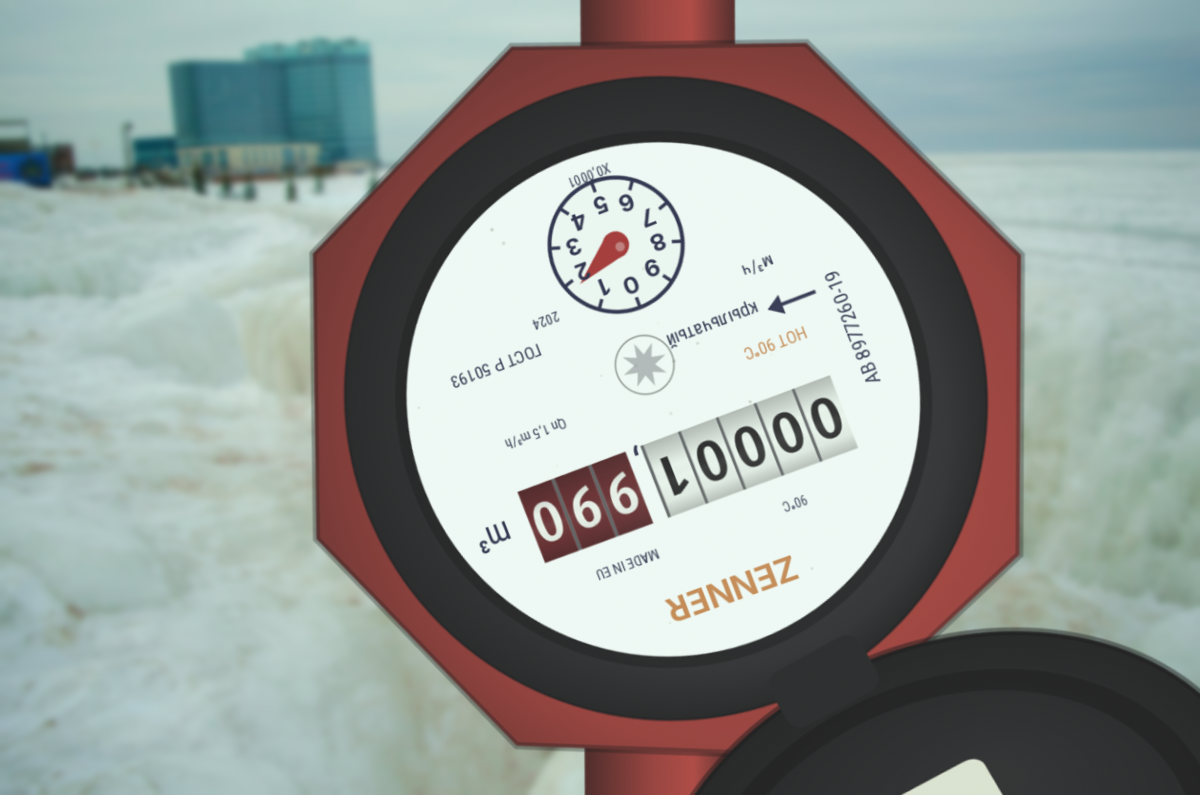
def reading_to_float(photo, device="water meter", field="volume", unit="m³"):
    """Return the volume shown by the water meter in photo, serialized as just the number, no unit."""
1.9901
